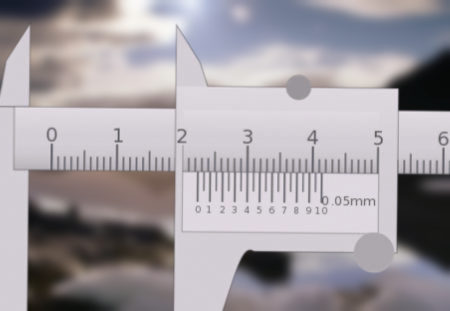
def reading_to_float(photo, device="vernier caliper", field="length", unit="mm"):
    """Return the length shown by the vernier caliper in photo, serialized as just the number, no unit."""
22.4
